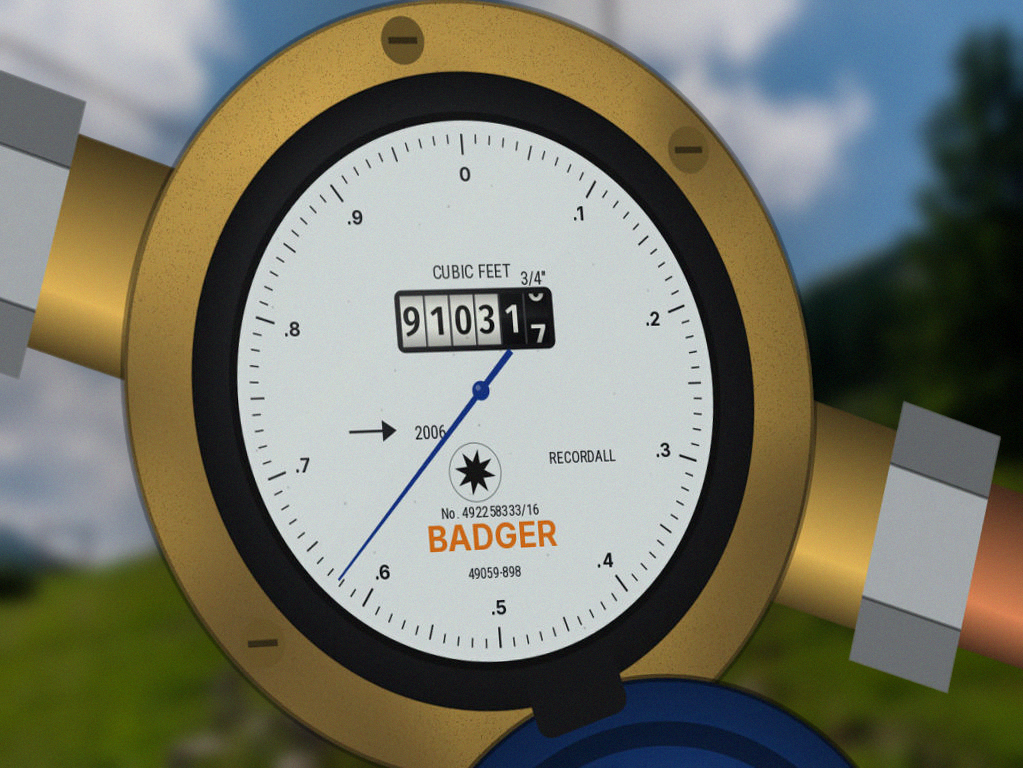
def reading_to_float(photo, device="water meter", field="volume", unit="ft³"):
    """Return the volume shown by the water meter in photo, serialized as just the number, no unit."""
910316.62
